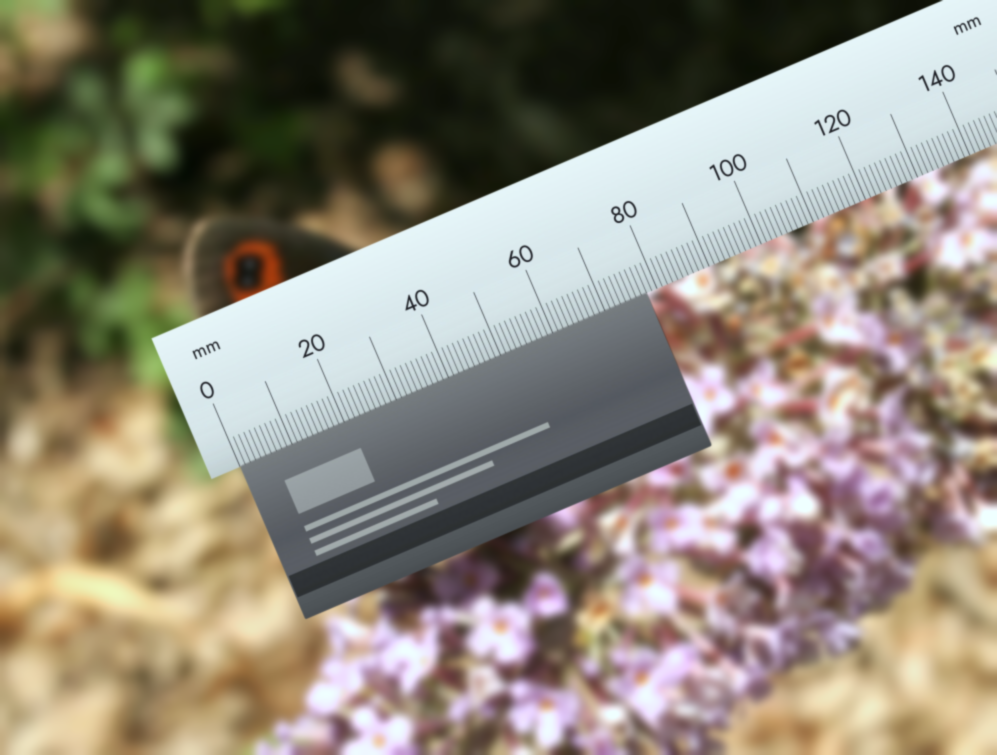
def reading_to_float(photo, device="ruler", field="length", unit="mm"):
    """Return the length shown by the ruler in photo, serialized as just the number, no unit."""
78
